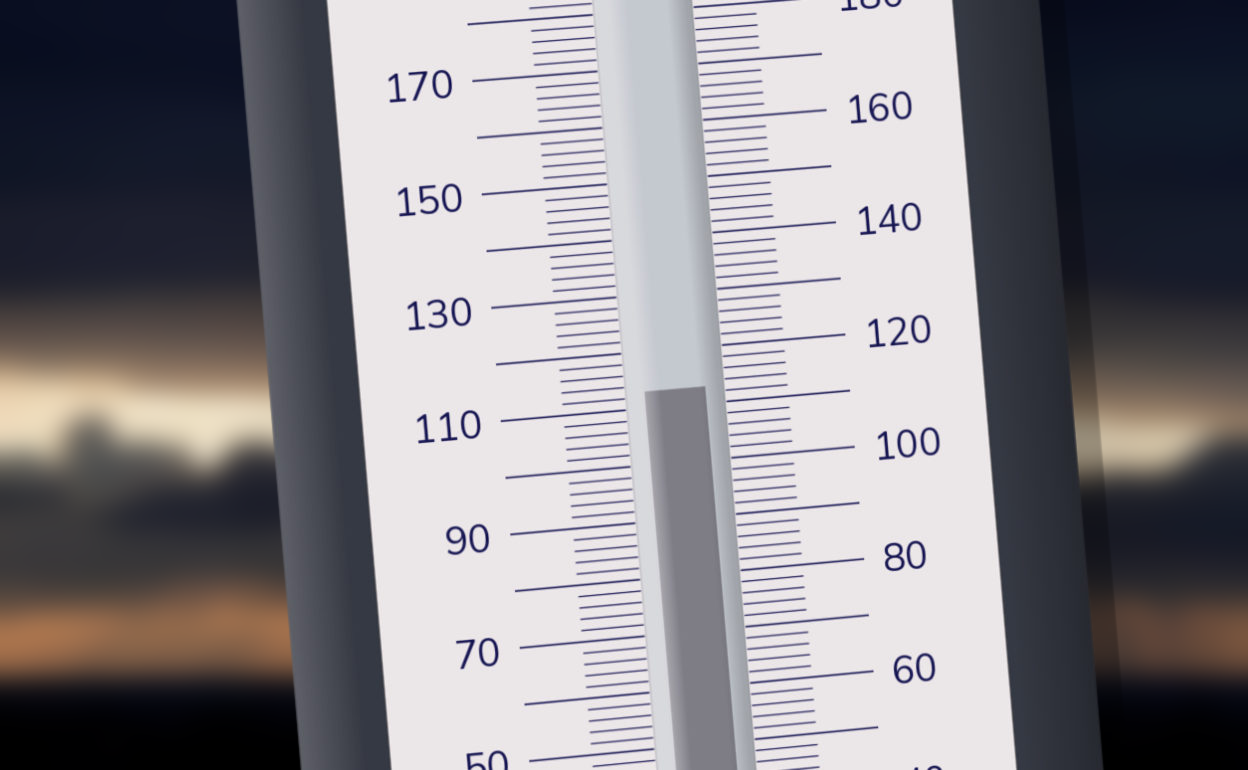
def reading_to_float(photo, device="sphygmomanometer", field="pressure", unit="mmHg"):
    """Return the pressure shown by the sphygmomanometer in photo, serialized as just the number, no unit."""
113
